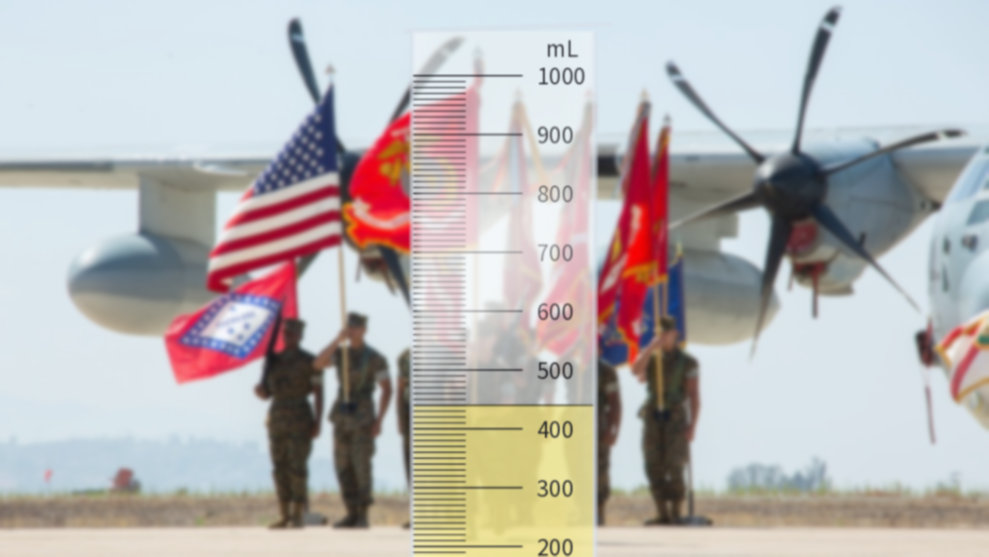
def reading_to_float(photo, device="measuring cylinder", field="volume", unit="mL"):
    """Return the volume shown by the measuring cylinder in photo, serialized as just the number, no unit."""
440
